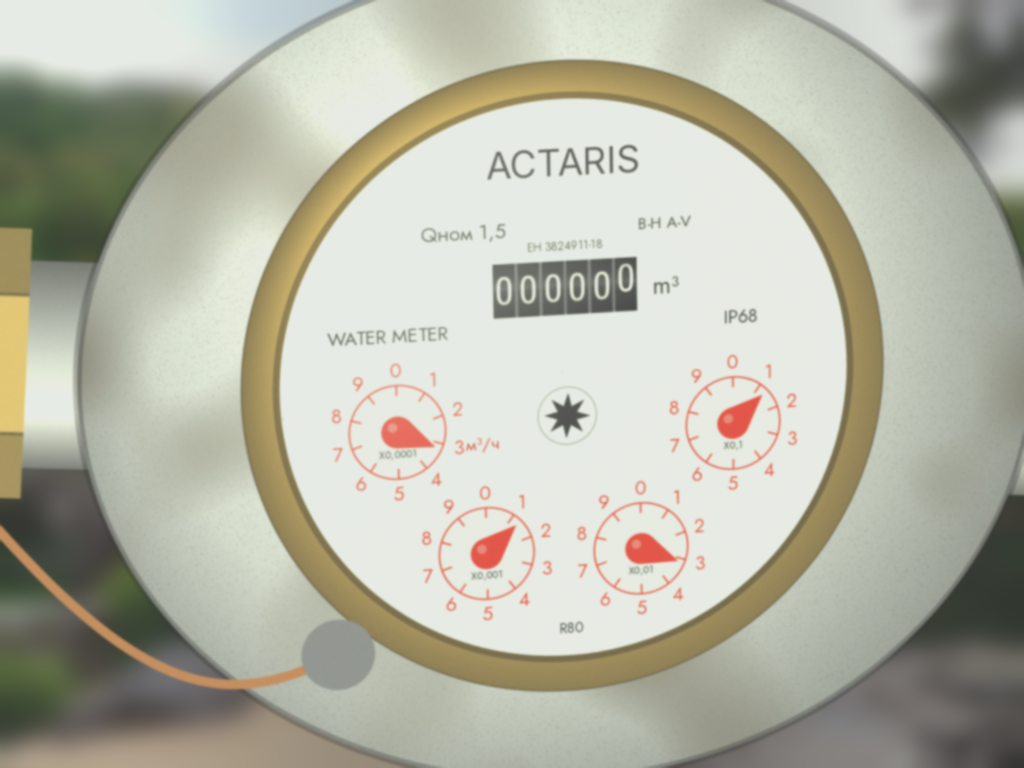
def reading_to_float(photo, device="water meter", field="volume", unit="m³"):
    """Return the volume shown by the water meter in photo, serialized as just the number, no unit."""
0.1313
